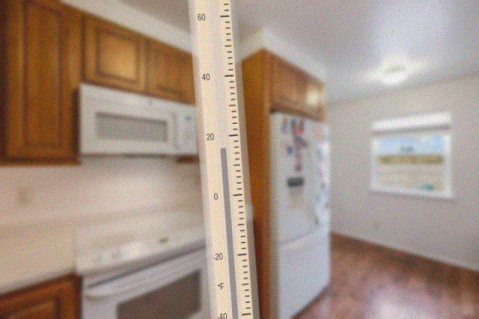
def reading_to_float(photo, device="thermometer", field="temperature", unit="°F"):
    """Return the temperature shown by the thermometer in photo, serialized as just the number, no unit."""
16
